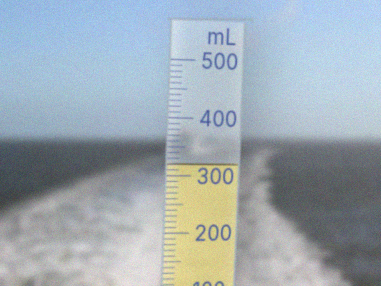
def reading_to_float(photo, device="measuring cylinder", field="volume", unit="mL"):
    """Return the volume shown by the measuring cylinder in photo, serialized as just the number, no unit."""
320
